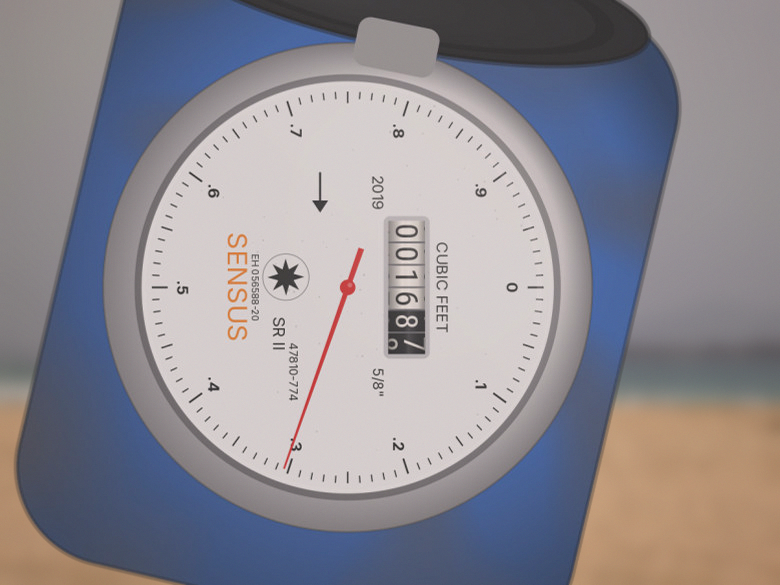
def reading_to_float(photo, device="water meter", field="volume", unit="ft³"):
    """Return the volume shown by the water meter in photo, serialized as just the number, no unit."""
1687.30
